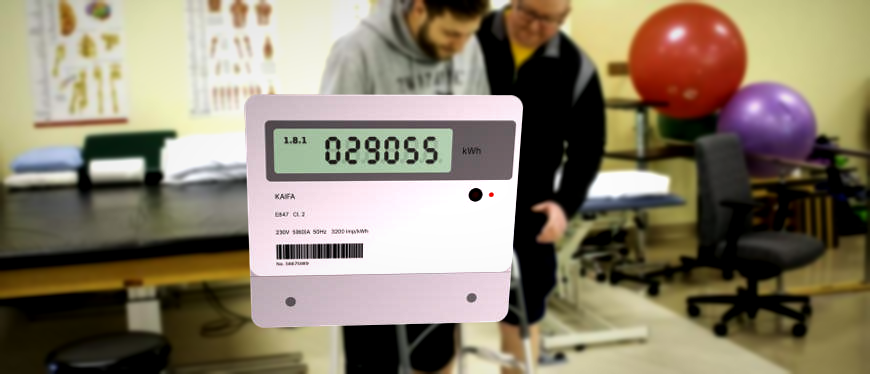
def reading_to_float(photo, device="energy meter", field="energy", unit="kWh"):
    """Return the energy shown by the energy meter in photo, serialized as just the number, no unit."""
29055
